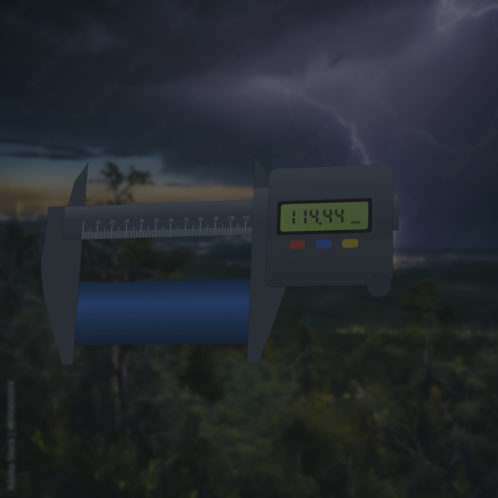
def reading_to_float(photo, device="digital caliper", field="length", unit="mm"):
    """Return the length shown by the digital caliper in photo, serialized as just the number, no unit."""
114.44
